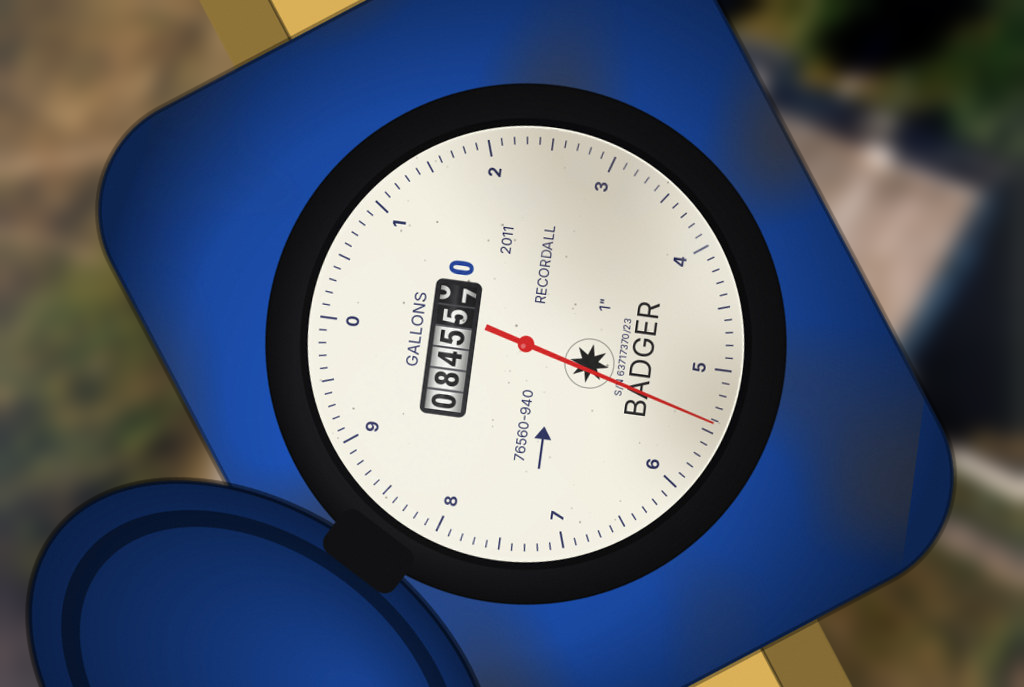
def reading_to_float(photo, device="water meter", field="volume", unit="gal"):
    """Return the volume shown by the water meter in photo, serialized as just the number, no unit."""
845565.4
